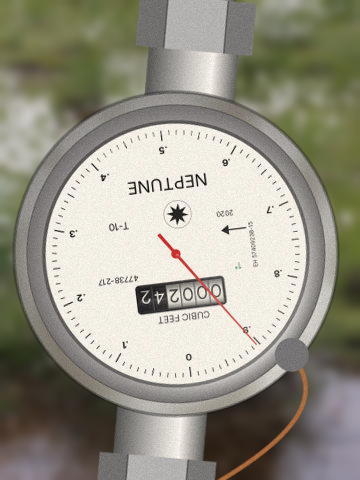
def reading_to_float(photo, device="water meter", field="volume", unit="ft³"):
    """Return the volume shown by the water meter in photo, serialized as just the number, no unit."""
241.90
